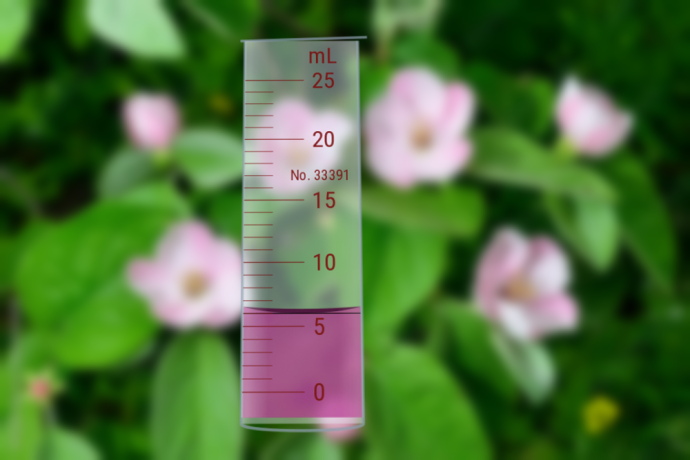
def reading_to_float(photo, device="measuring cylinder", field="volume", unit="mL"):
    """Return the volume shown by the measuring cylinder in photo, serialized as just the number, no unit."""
6
